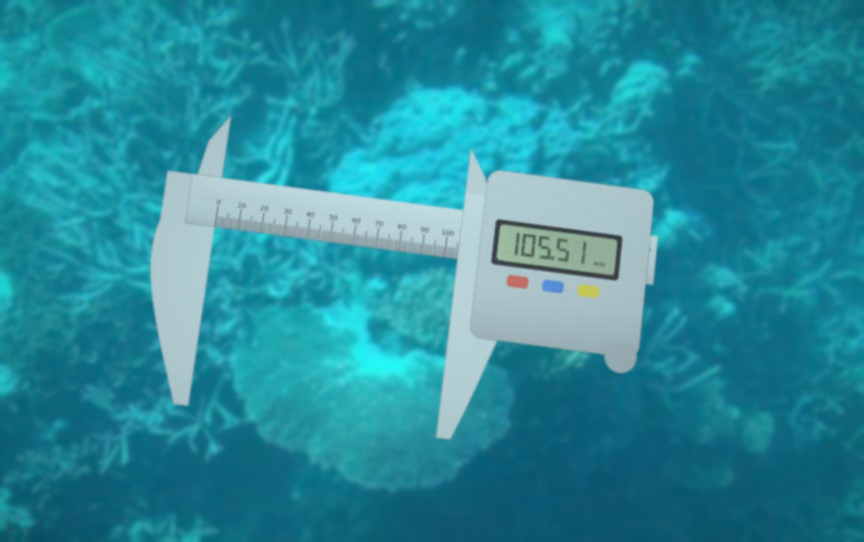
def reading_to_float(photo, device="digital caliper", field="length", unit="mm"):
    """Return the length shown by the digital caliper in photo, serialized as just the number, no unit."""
105.51
